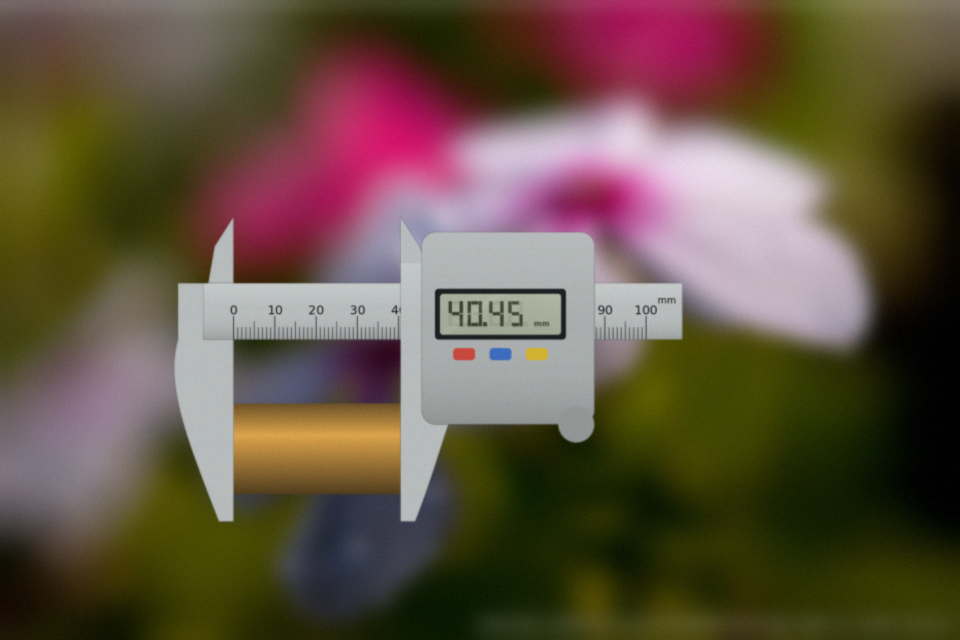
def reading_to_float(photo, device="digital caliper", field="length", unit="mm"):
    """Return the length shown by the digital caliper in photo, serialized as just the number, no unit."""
40.45
